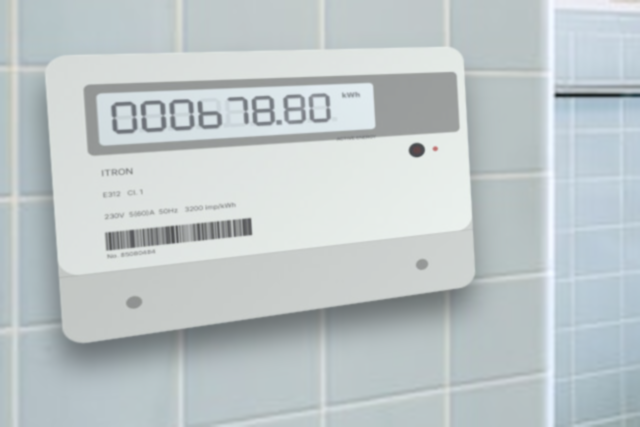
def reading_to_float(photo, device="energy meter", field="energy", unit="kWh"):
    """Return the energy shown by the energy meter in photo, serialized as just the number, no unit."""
678.80
